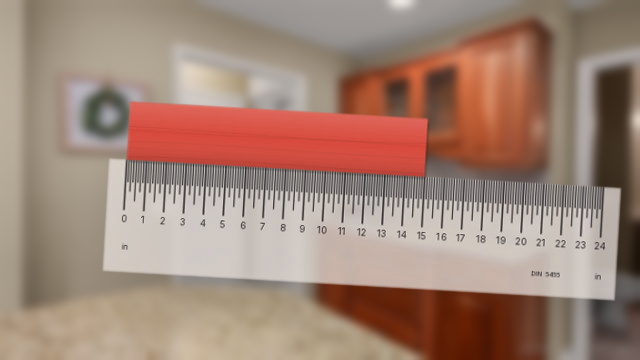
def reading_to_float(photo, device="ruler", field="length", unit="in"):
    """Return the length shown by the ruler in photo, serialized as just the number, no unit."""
15
